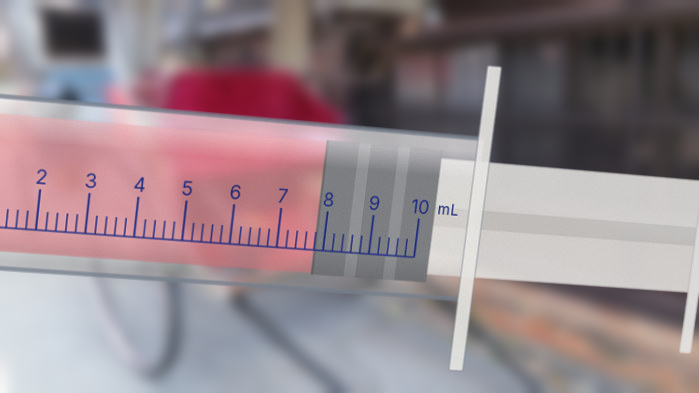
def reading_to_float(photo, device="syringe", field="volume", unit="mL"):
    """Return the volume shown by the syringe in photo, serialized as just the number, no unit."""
7.8
